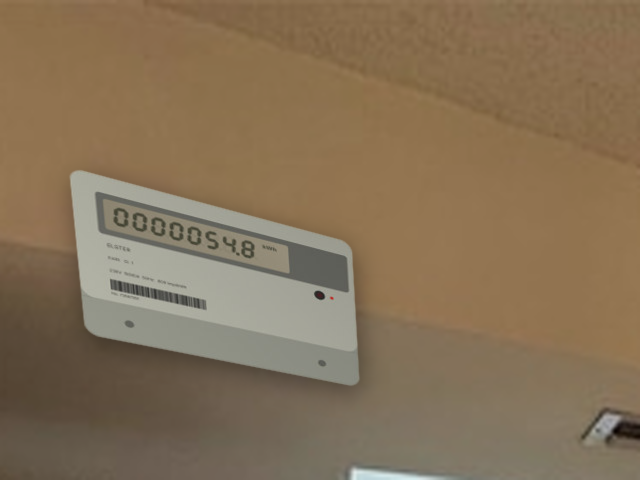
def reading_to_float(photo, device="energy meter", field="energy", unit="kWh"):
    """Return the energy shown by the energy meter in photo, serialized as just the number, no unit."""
54.8
